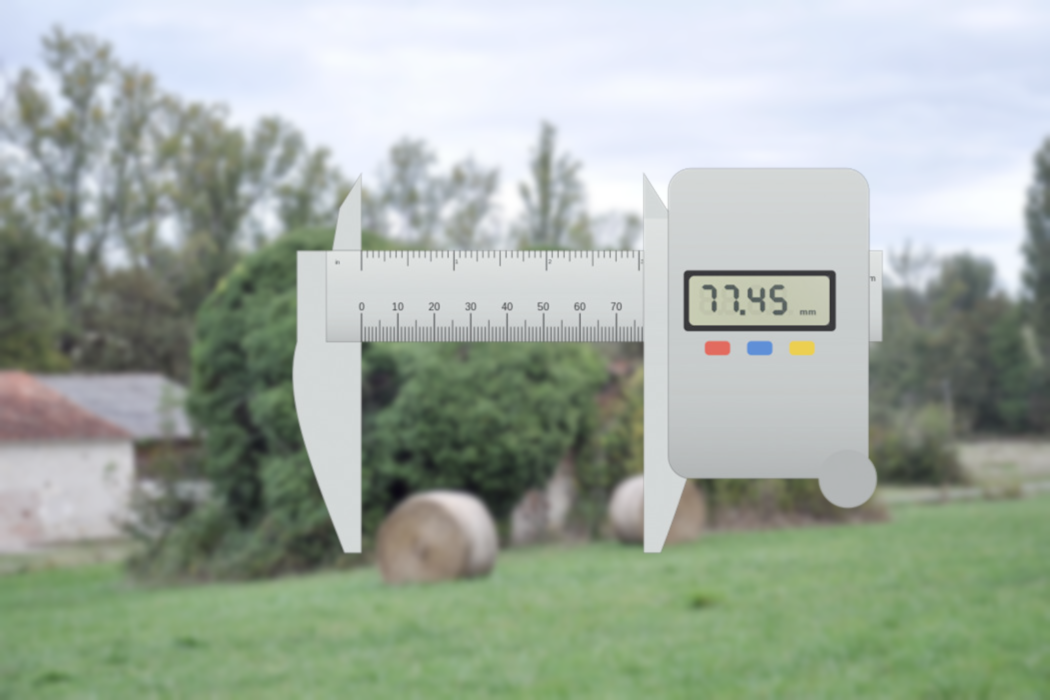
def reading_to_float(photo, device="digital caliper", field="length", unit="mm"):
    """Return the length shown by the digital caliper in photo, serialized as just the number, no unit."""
77.45
